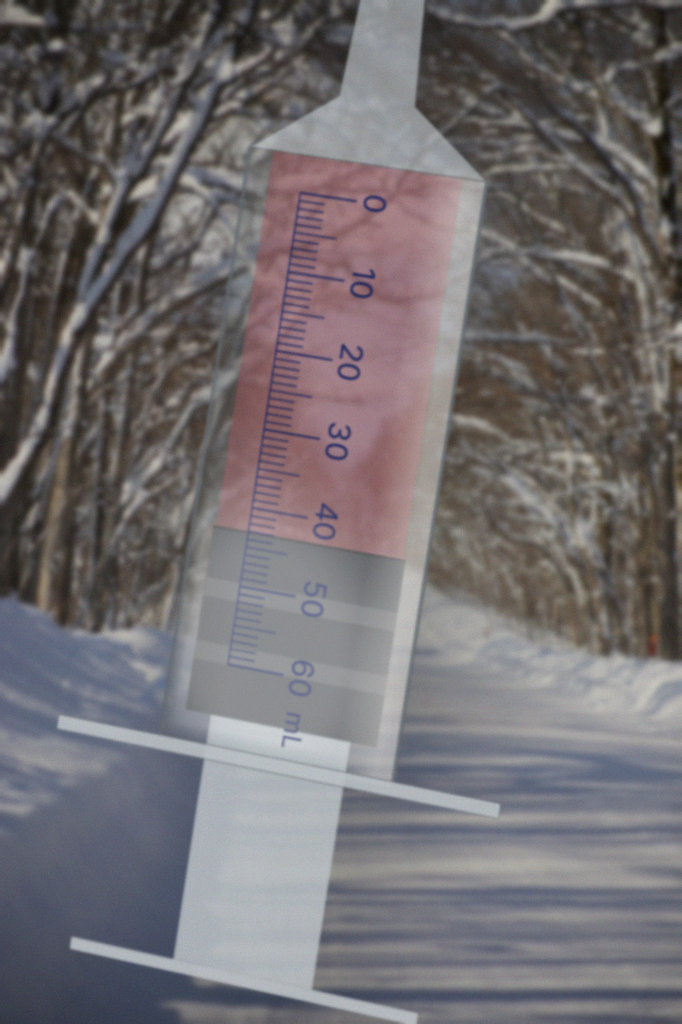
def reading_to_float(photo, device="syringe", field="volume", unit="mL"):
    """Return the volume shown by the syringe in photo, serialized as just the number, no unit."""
43
